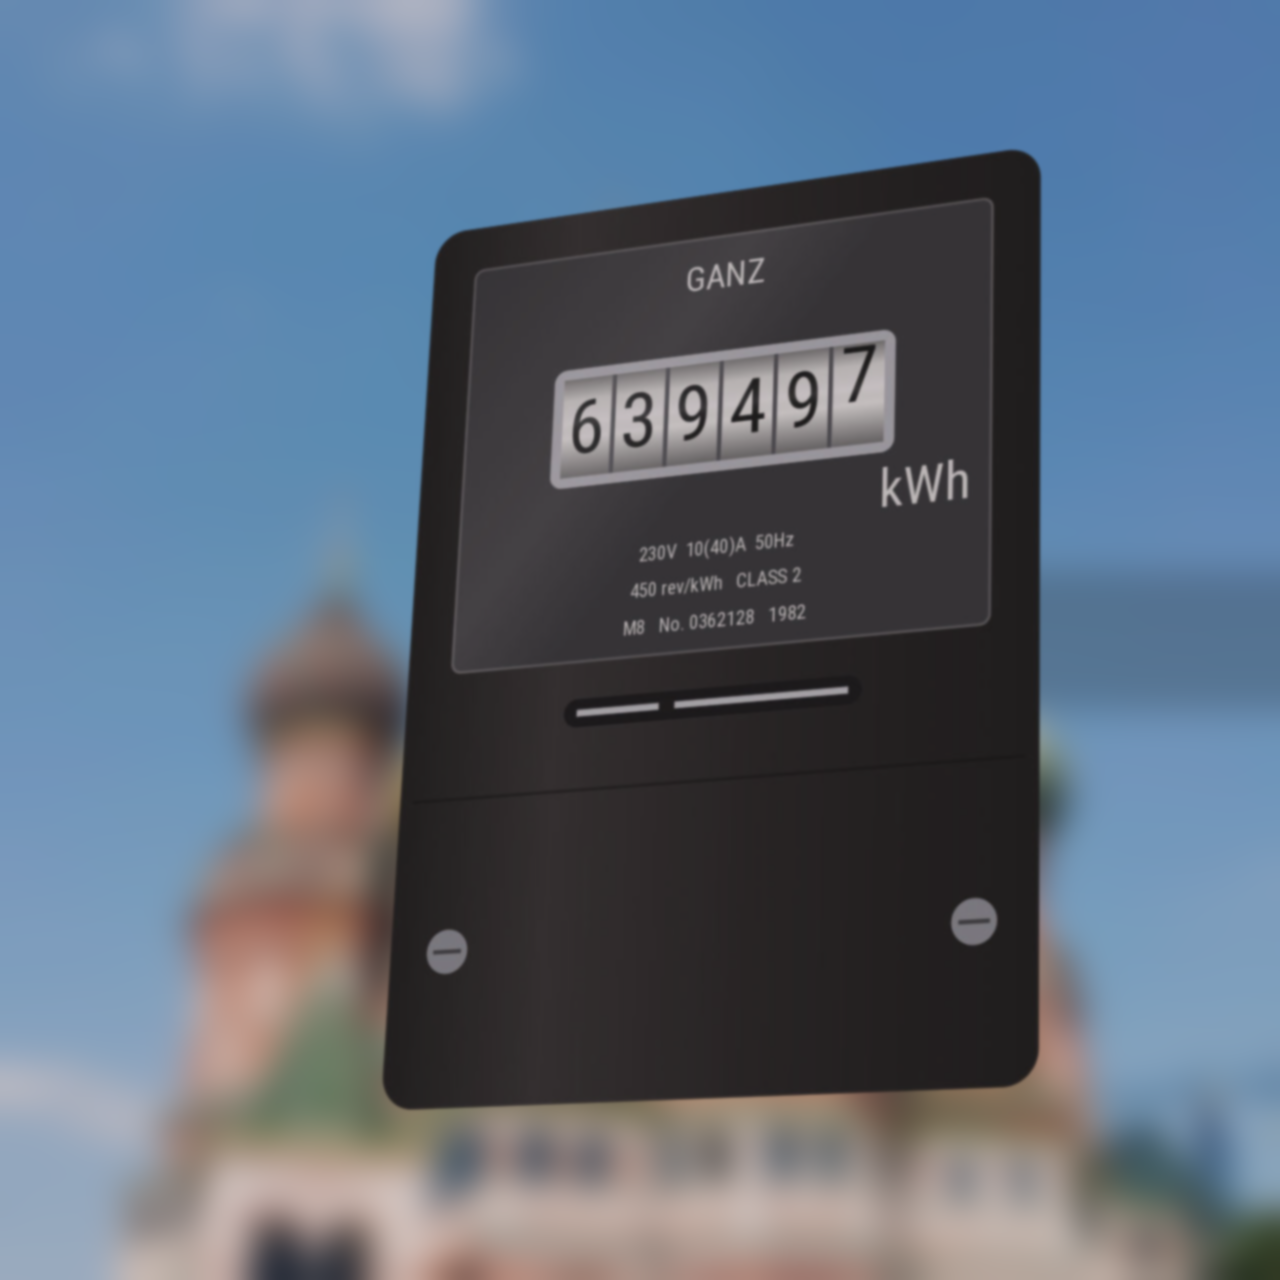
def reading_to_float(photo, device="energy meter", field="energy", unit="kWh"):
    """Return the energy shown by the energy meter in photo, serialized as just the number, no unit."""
639497
